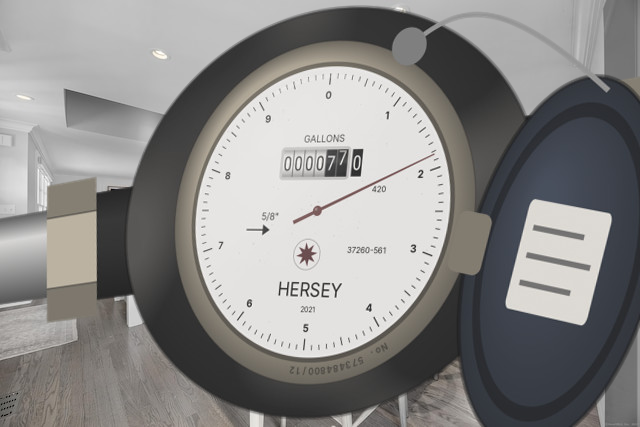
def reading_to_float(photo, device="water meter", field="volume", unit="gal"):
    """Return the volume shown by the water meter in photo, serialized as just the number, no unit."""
771.8
